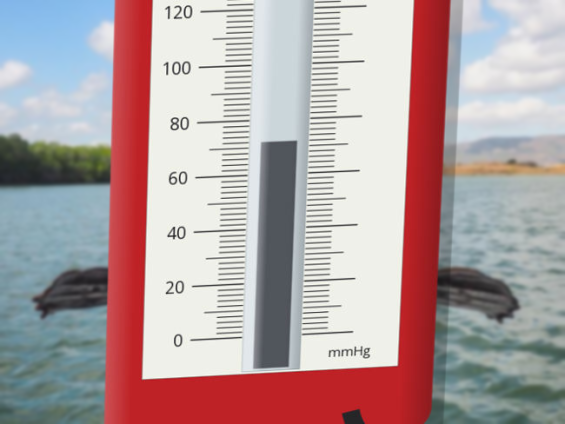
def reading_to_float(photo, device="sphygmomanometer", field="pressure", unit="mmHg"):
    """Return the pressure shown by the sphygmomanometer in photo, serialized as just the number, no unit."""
72
